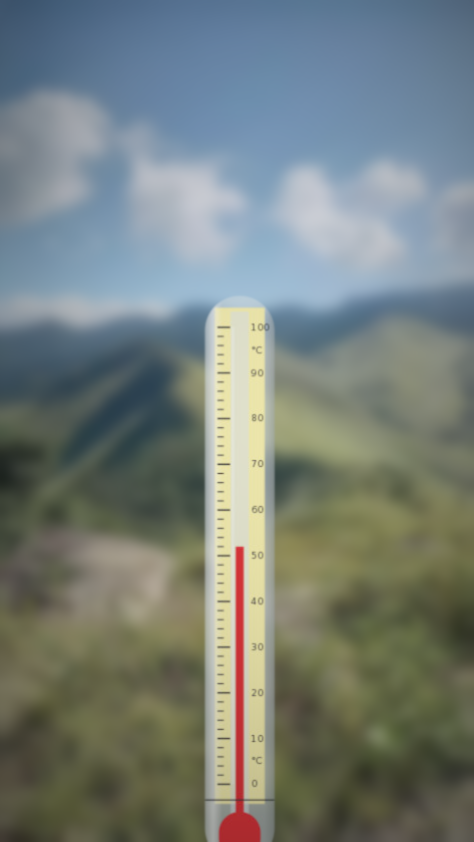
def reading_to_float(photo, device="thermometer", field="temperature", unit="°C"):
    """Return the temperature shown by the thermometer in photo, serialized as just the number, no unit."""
52
